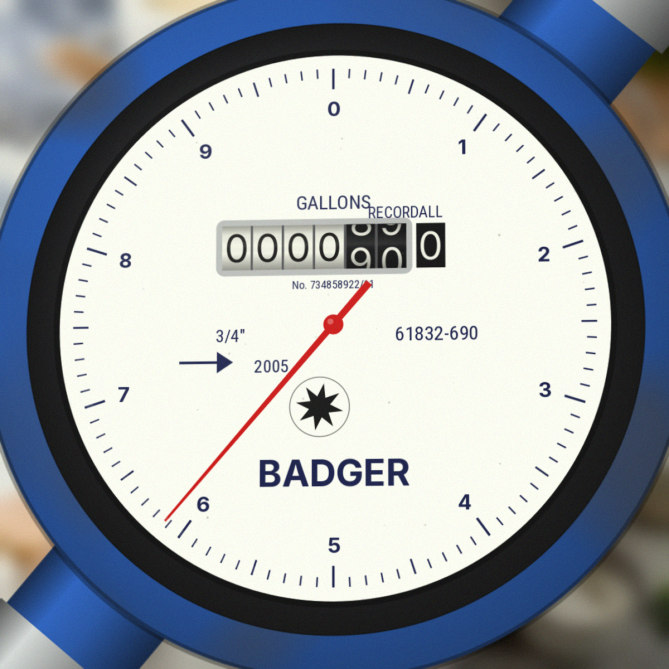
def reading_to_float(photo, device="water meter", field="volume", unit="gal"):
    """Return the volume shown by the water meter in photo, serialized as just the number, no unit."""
896.1
